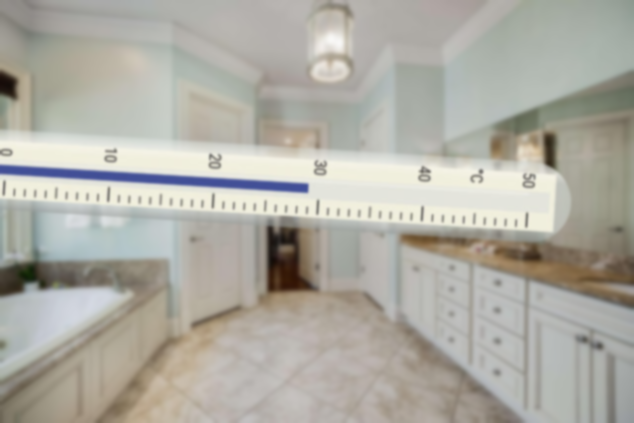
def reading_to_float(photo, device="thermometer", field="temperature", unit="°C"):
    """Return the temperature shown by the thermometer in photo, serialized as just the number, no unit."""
29
